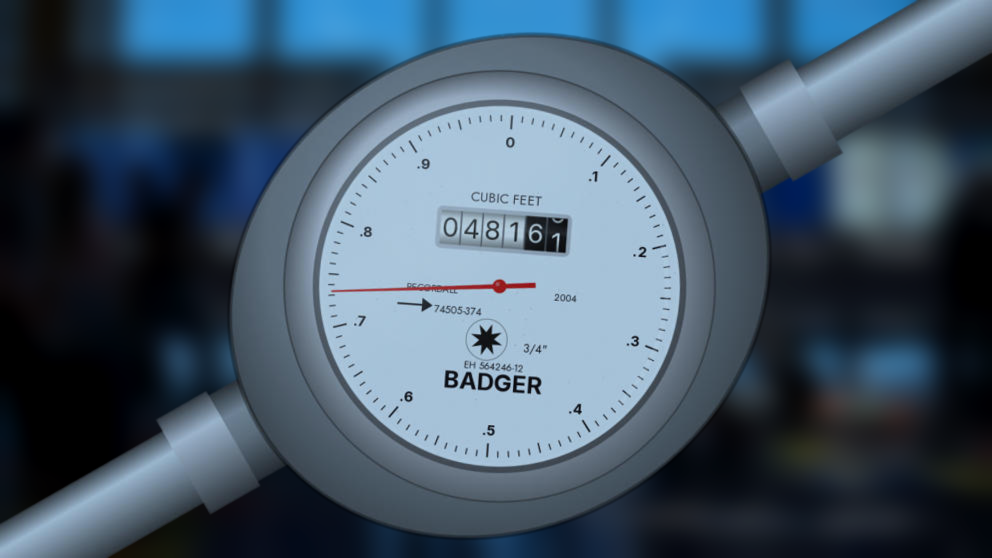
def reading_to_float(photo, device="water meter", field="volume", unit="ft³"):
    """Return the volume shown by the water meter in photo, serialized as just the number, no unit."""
48160.73
